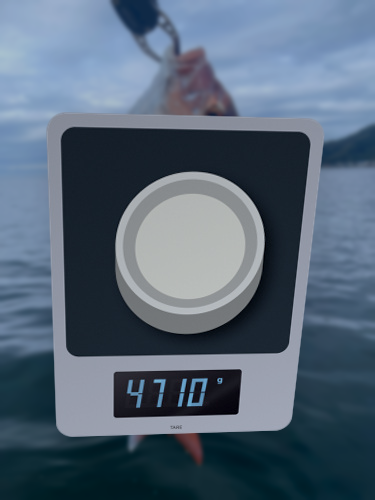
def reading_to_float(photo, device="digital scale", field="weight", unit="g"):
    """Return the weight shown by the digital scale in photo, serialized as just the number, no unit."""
4710
